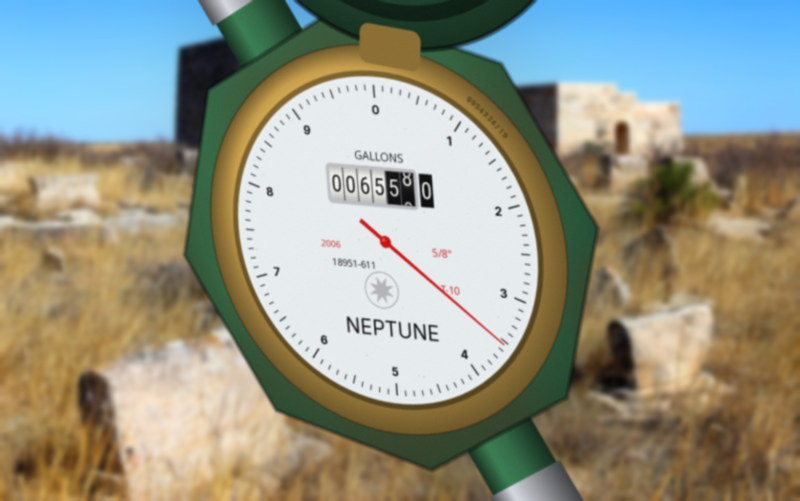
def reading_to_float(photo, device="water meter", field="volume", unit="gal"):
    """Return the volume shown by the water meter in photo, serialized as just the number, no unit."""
65583.5
